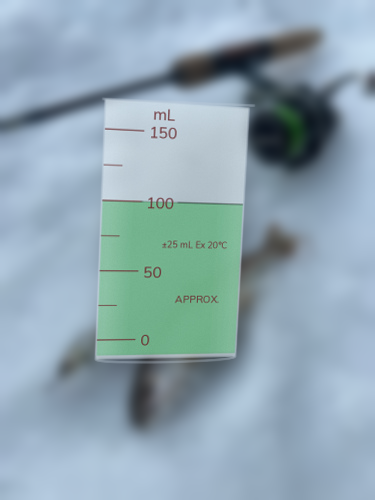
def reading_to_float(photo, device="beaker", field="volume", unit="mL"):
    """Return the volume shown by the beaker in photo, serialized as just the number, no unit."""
100
